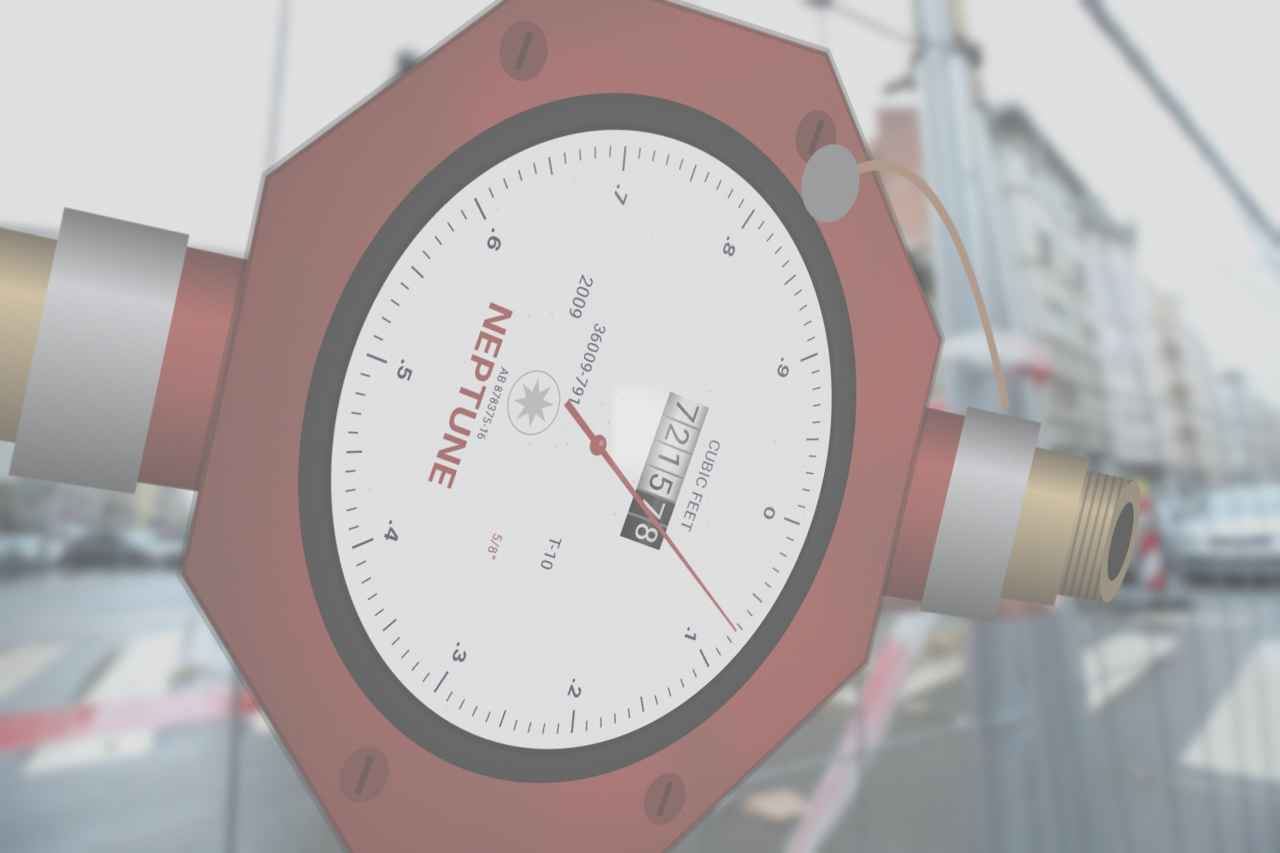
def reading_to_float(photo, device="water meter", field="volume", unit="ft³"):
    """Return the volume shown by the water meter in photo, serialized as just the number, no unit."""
721578.07
